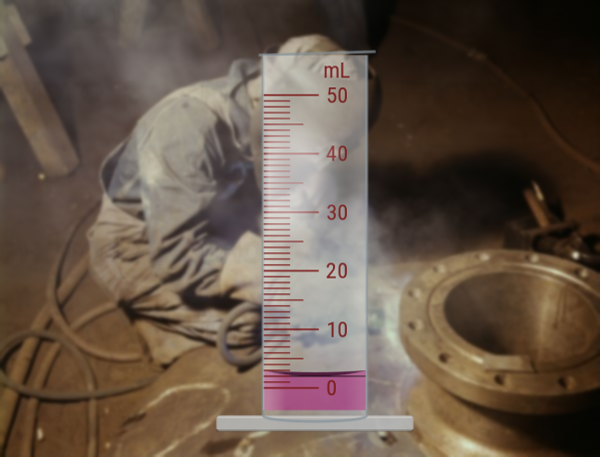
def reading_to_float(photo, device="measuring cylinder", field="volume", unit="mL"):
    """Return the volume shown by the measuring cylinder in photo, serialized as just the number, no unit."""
2
